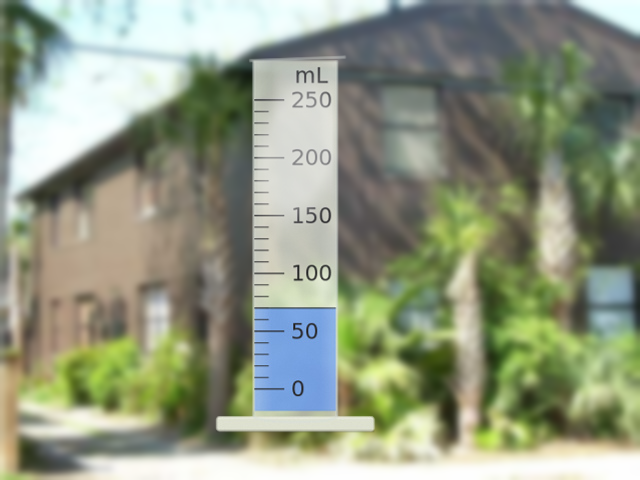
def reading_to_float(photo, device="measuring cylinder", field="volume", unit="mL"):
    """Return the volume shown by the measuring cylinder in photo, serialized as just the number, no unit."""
70
